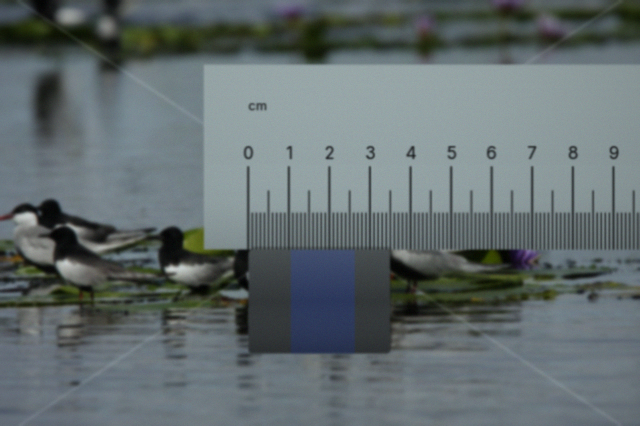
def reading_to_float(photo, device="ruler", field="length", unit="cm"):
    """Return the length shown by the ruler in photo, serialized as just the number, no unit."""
3.5
